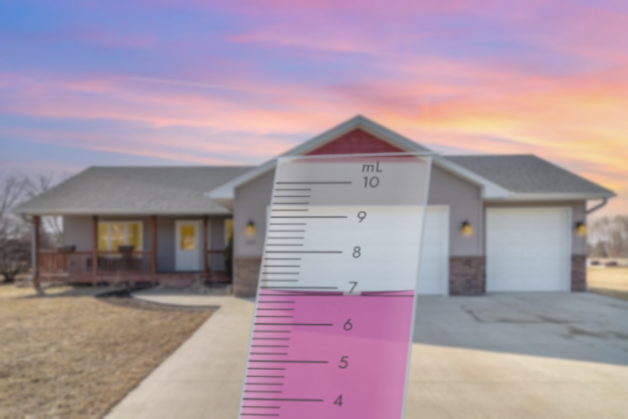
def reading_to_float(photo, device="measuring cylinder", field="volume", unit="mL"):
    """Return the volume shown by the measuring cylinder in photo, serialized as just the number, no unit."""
6.8
